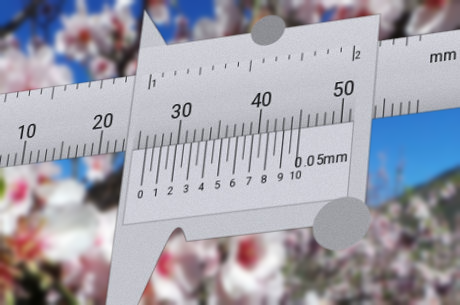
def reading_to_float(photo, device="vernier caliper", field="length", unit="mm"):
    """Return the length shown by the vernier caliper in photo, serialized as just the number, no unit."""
26.0
